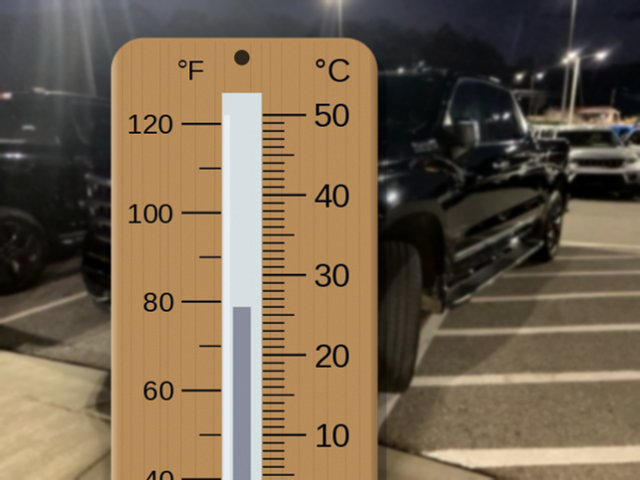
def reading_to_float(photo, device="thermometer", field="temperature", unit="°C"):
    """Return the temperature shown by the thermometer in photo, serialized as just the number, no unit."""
26
